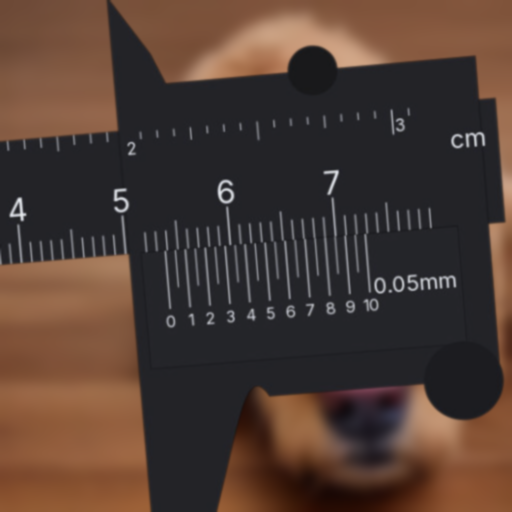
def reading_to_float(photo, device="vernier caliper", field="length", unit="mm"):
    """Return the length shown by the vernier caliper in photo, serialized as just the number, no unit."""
53.8
